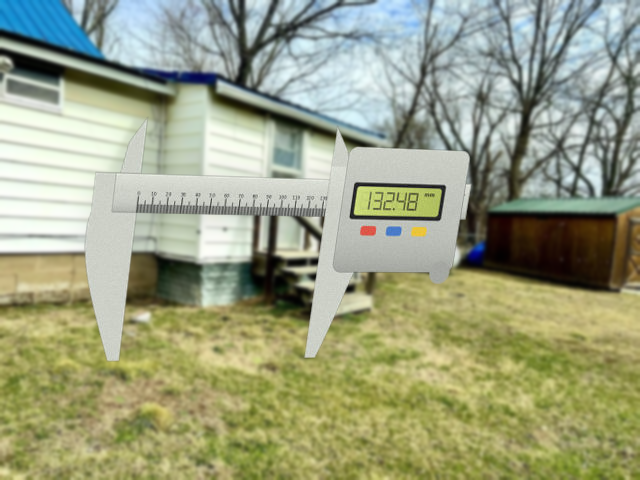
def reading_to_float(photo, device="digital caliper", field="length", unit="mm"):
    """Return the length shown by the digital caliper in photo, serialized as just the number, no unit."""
132.48
